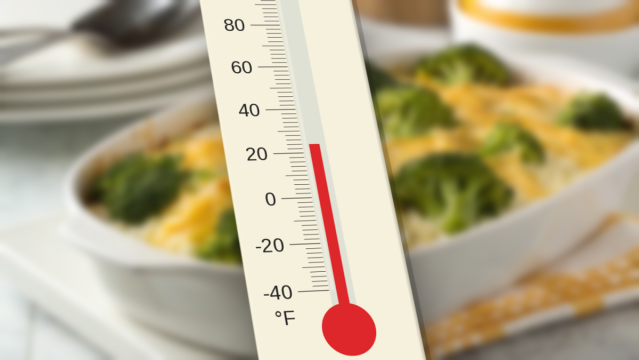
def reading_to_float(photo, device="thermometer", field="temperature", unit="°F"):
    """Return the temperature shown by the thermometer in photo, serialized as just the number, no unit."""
24
